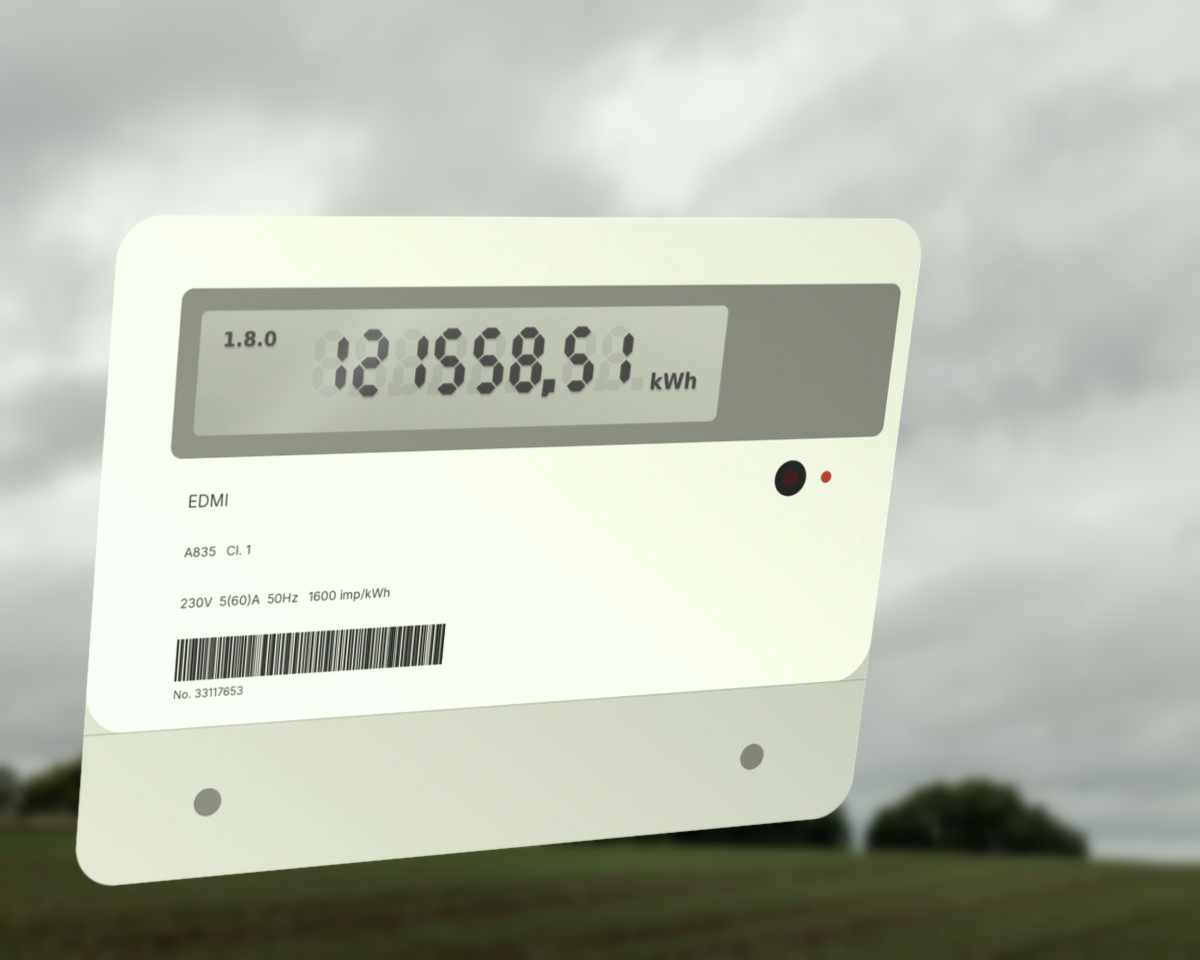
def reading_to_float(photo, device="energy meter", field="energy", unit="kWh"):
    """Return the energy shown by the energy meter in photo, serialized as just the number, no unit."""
121558.51
